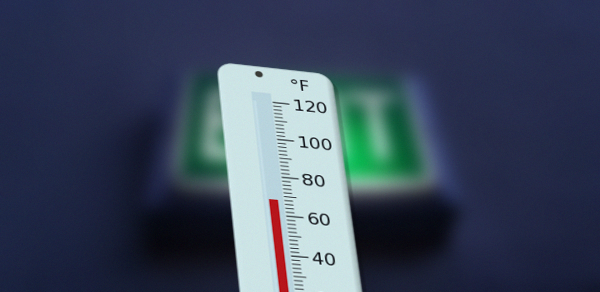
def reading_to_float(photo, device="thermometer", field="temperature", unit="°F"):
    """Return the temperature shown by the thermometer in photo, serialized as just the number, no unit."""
68
